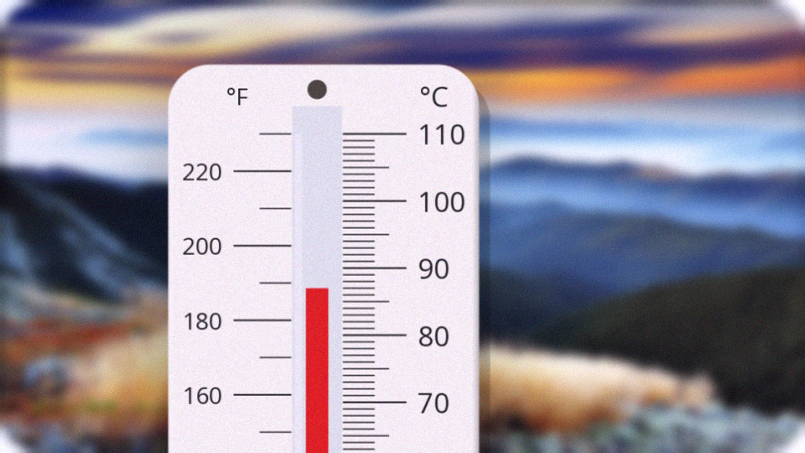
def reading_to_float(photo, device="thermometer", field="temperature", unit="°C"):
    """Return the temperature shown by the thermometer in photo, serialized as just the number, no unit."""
87
